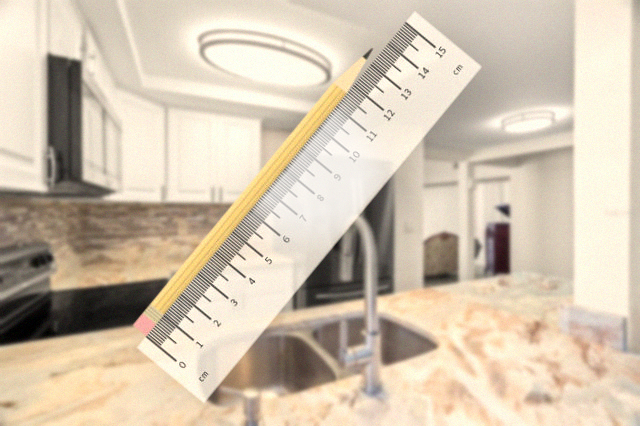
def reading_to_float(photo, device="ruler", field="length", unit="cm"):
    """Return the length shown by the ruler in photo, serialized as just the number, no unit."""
13.5
